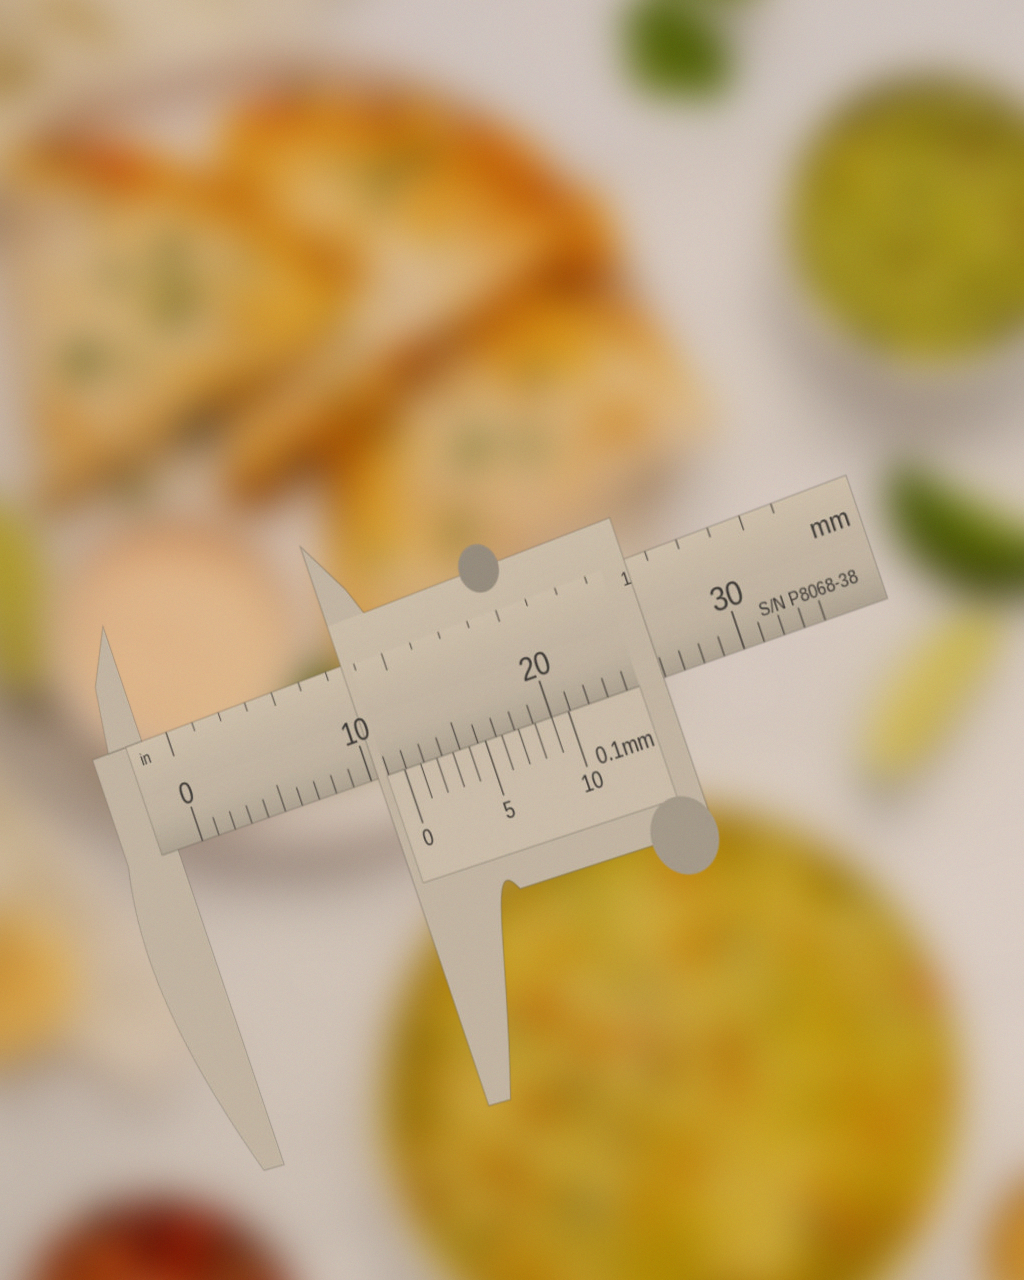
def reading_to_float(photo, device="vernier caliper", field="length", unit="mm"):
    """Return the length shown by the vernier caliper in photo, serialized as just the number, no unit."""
11.9
